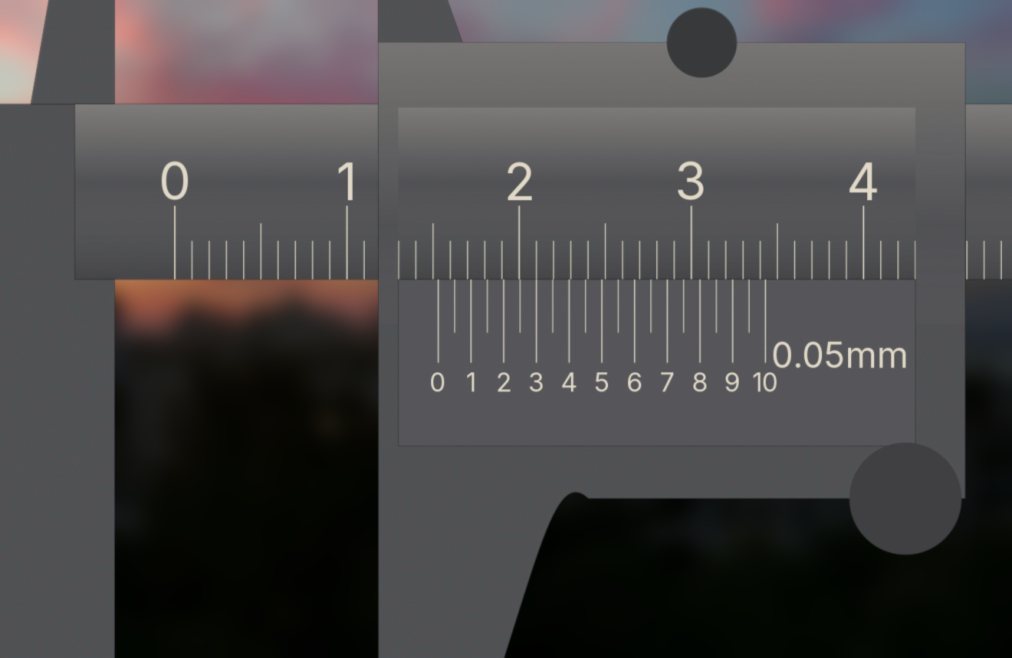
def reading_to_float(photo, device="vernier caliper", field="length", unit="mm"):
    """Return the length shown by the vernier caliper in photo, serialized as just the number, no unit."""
15.3
